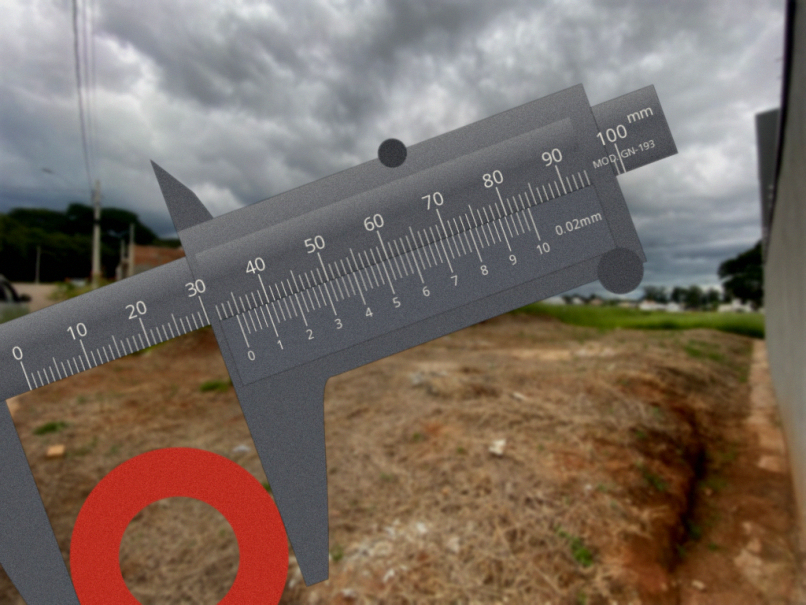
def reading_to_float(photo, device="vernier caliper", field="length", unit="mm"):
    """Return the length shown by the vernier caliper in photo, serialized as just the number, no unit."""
34.6
